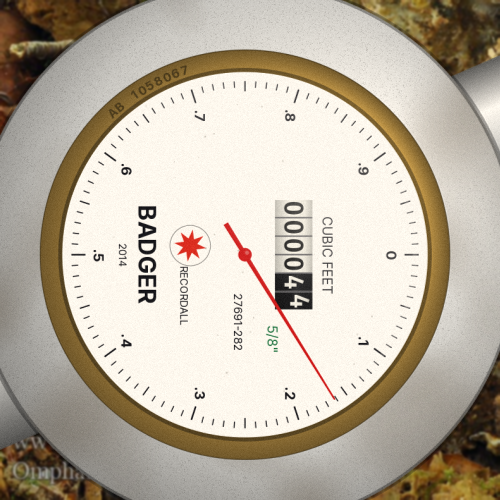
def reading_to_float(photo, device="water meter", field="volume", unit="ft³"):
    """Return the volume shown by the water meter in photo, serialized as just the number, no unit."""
44.16
